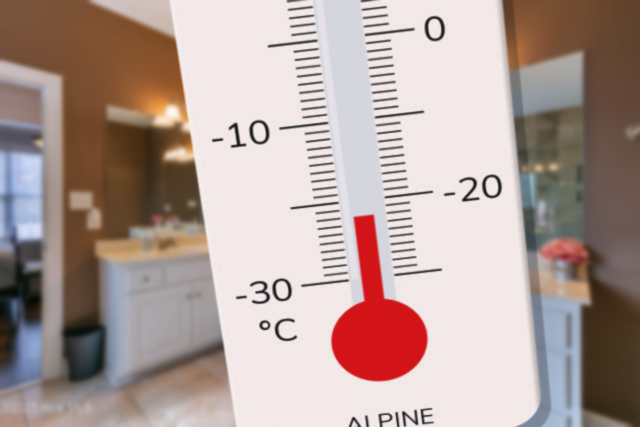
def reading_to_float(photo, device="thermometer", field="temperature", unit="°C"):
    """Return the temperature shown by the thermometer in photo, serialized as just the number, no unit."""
-22
